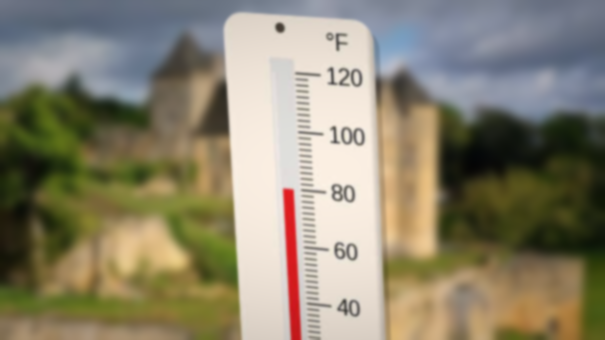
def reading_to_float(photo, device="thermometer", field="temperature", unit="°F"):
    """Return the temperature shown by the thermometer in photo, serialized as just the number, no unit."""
80
